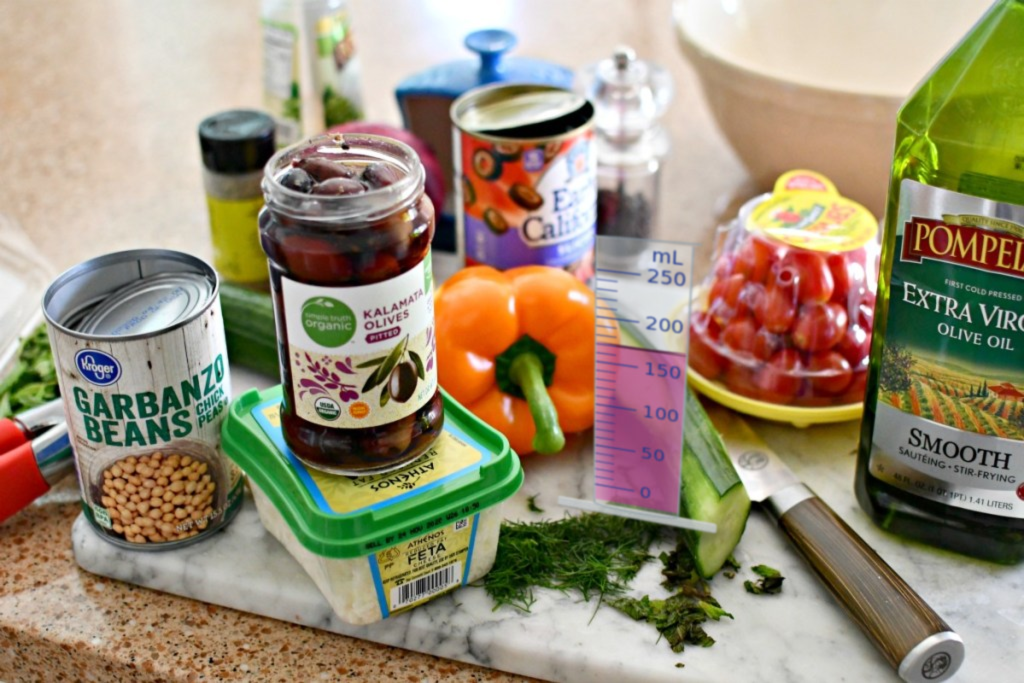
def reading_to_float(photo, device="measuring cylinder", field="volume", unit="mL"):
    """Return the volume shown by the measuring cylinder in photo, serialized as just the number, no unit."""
170
